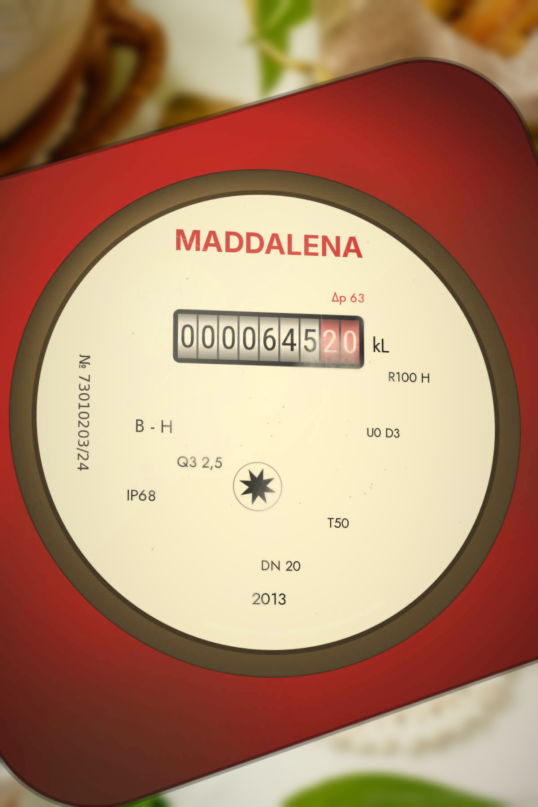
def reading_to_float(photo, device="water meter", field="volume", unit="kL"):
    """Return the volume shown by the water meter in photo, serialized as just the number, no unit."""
645.20
